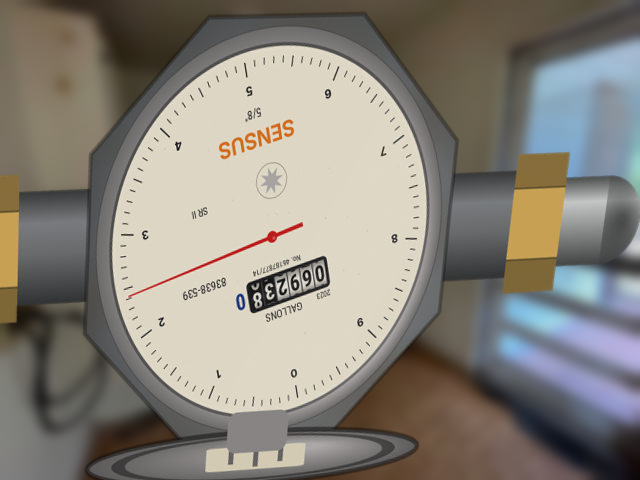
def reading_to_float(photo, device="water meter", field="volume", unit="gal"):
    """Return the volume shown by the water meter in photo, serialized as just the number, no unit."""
692382.4
